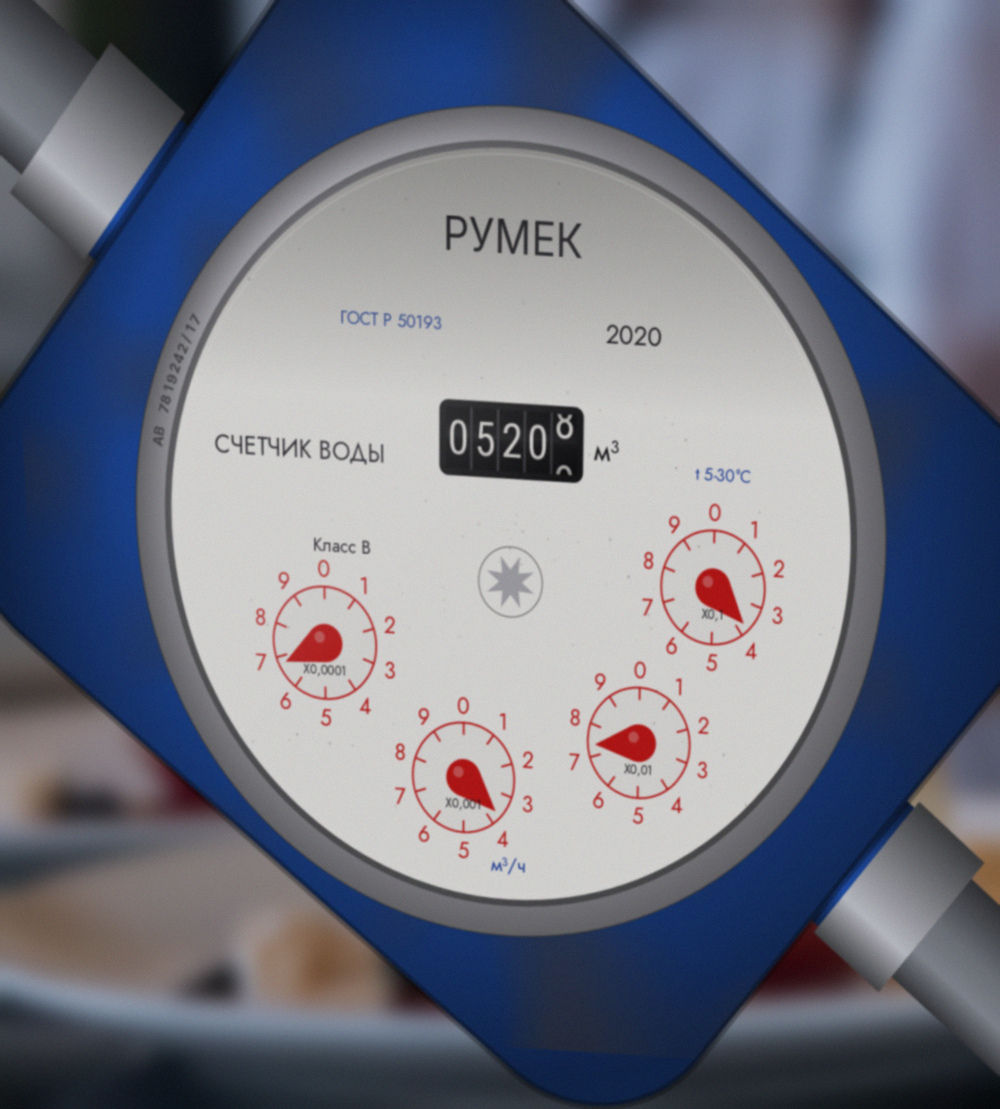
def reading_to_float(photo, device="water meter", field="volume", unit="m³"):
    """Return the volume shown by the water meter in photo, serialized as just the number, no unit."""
5208.3736
